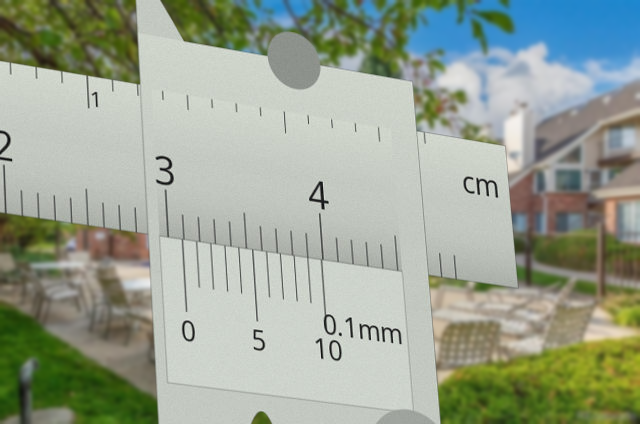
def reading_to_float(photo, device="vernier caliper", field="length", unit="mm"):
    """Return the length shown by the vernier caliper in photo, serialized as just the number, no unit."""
30.9
